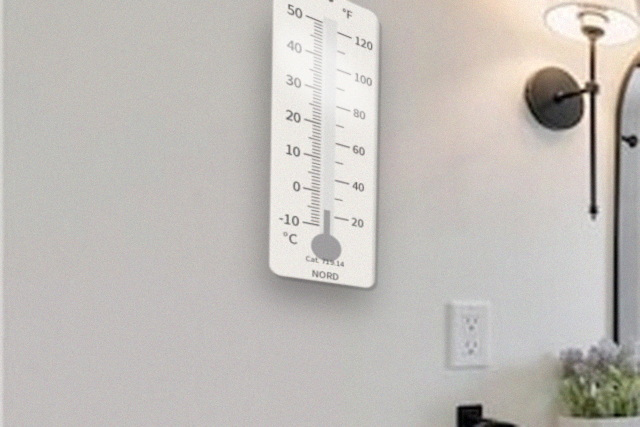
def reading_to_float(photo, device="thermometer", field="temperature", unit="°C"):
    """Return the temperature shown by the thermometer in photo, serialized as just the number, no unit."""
-5
